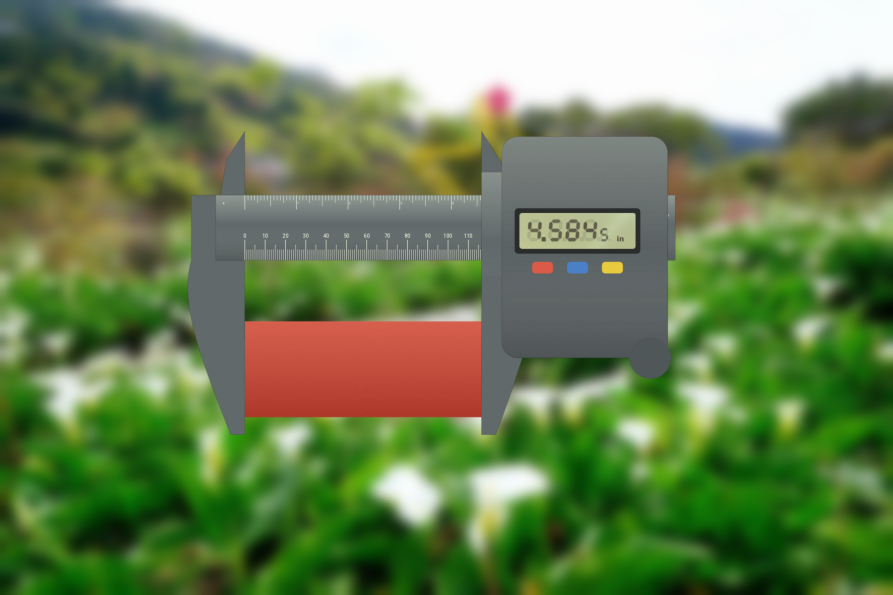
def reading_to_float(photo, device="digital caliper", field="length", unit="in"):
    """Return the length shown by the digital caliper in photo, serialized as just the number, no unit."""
4.5845
